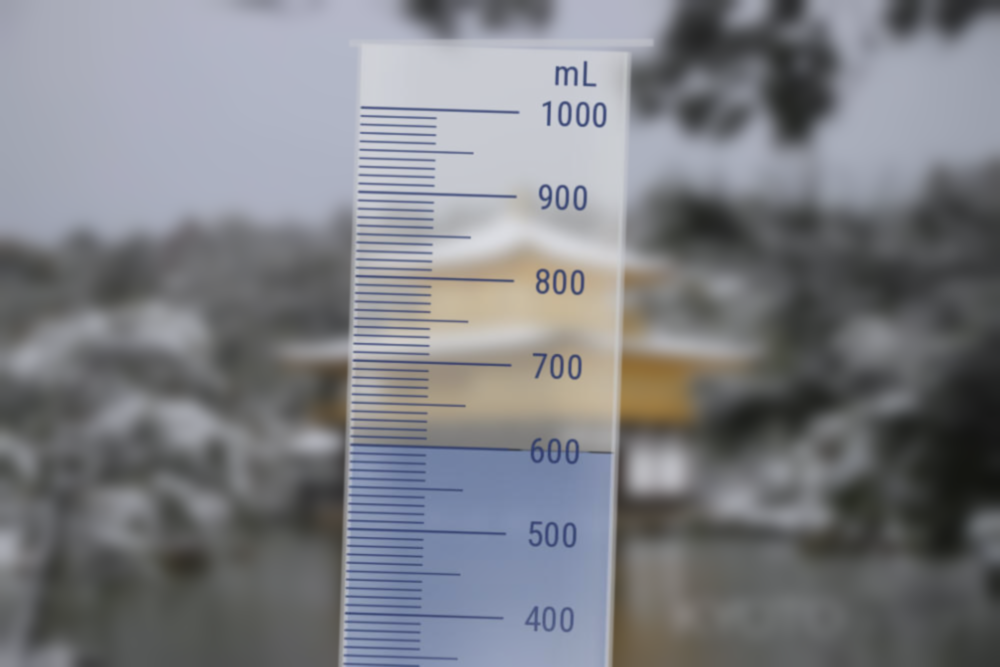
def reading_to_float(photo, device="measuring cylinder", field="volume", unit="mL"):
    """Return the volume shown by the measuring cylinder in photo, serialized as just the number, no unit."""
600
